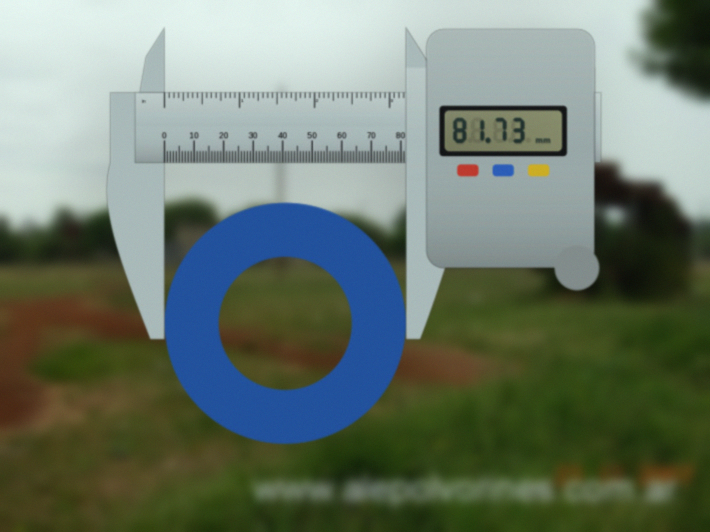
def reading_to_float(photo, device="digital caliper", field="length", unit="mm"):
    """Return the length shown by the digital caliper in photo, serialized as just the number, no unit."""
81.73
